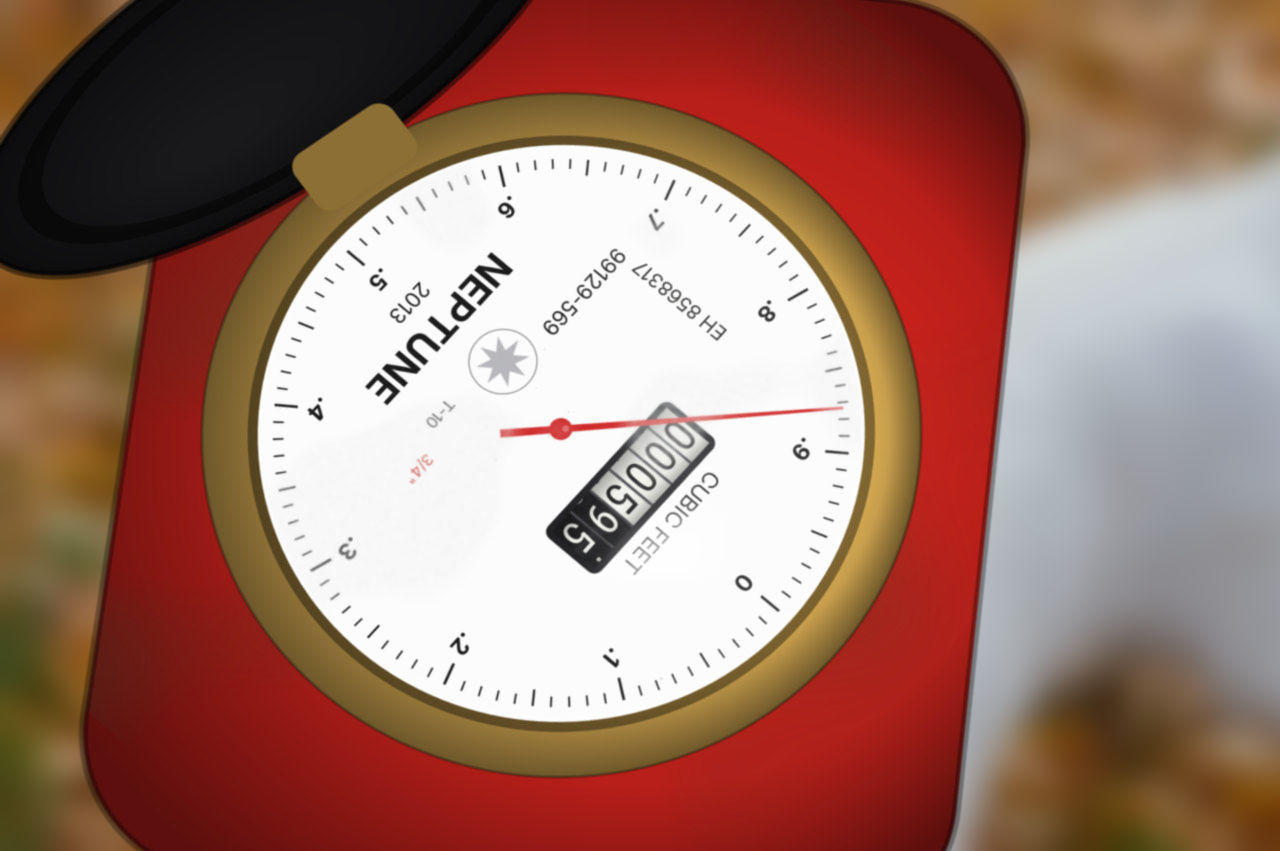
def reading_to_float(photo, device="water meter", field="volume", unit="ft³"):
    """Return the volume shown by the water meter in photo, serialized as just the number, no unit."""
594.87
